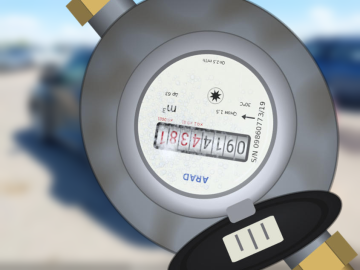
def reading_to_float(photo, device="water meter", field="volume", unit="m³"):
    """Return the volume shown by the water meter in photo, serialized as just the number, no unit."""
914.4381
